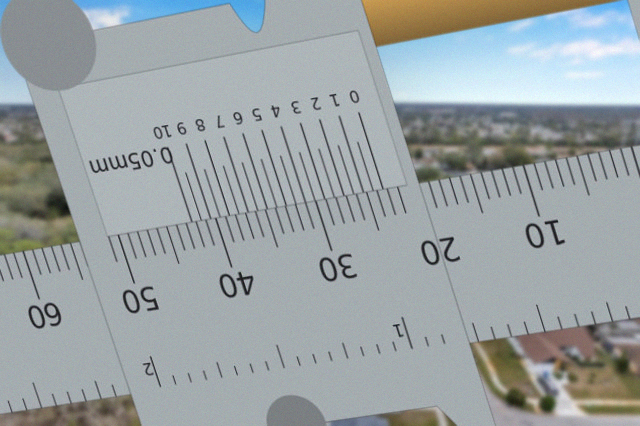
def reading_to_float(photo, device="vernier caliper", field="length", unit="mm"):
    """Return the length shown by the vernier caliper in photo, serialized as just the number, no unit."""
23.4
